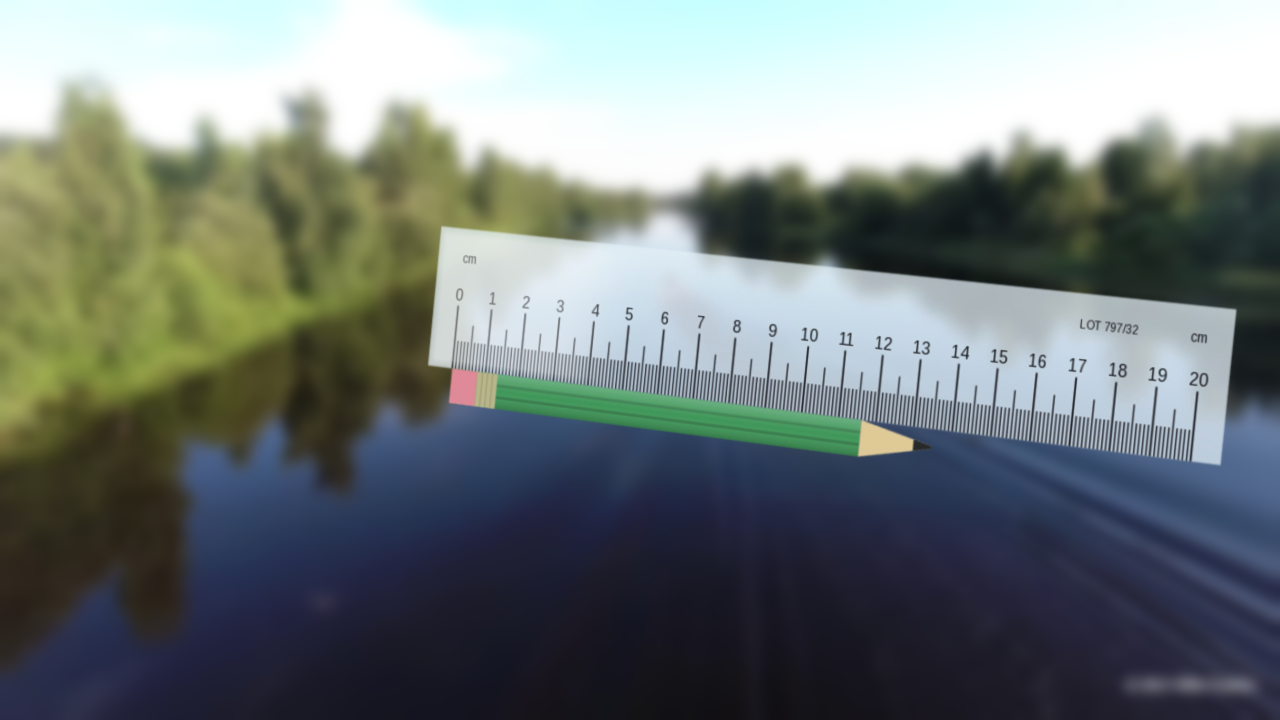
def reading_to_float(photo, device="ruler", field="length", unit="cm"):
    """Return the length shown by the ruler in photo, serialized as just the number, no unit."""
13.5
